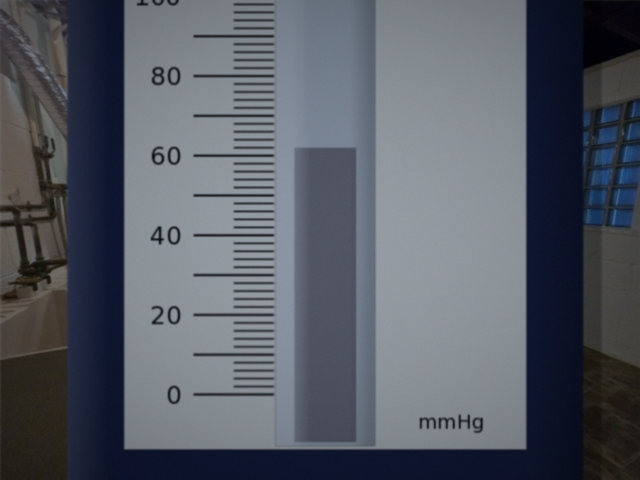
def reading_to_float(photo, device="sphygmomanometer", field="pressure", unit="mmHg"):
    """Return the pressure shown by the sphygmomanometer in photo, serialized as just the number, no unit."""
62
